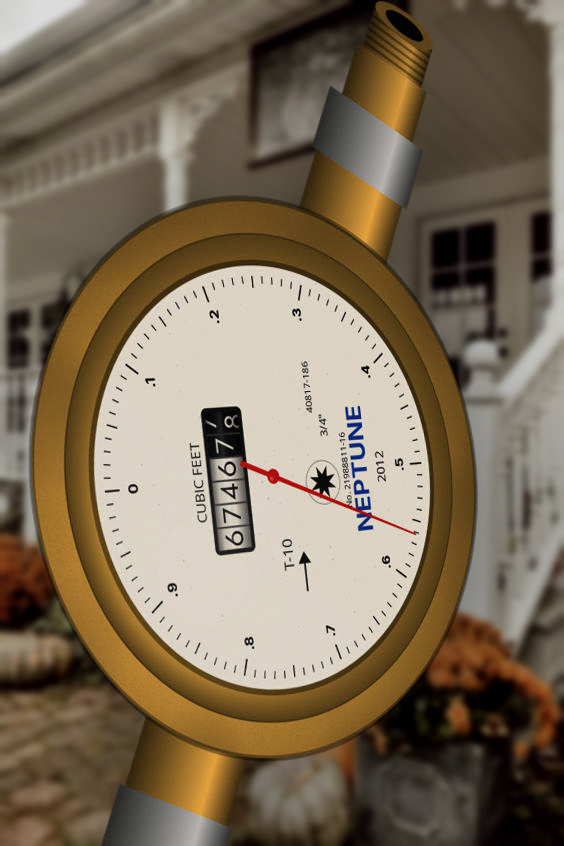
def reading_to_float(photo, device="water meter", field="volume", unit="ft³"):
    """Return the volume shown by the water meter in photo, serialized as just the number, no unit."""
674677.56
